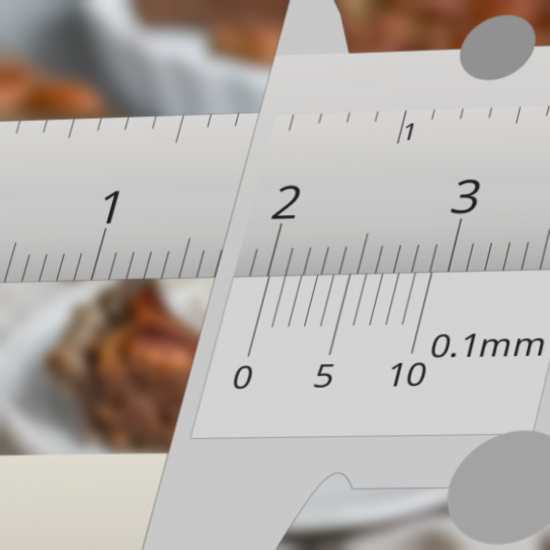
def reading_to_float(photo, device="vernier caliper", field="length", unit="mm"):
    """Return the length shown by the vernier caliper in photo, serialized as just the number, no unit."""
20.1
